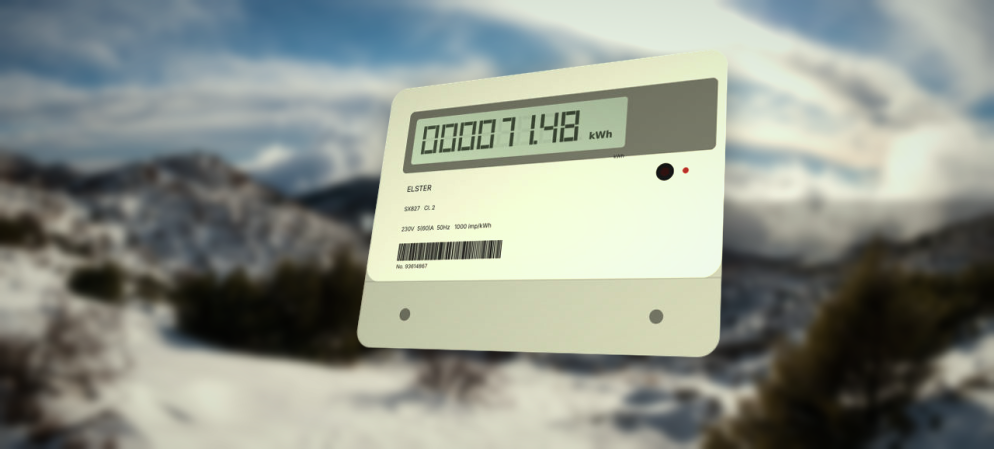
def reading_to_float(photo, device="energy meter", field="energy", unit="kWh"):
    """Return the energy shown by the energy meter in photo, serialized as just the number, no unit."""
71.48
